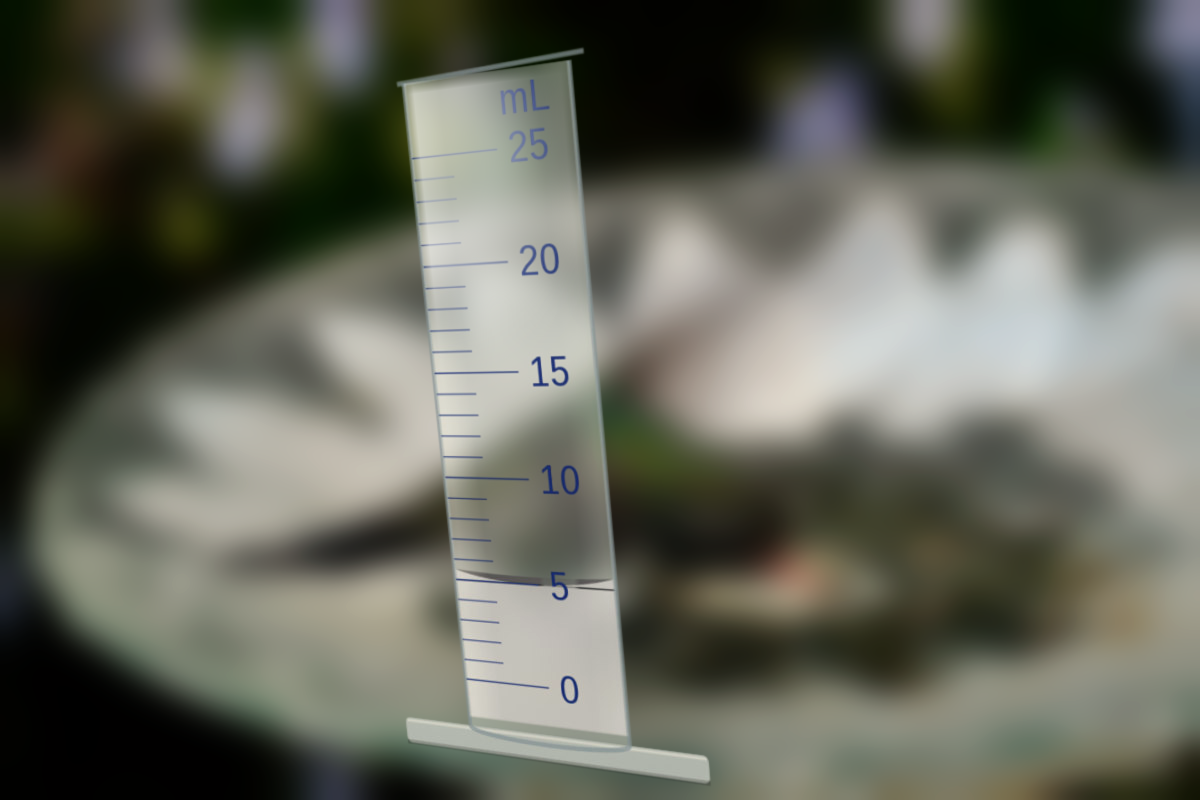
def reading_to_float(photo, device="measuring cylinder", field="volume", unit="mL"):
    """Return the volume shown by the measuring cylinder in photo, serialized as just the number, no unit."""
5
